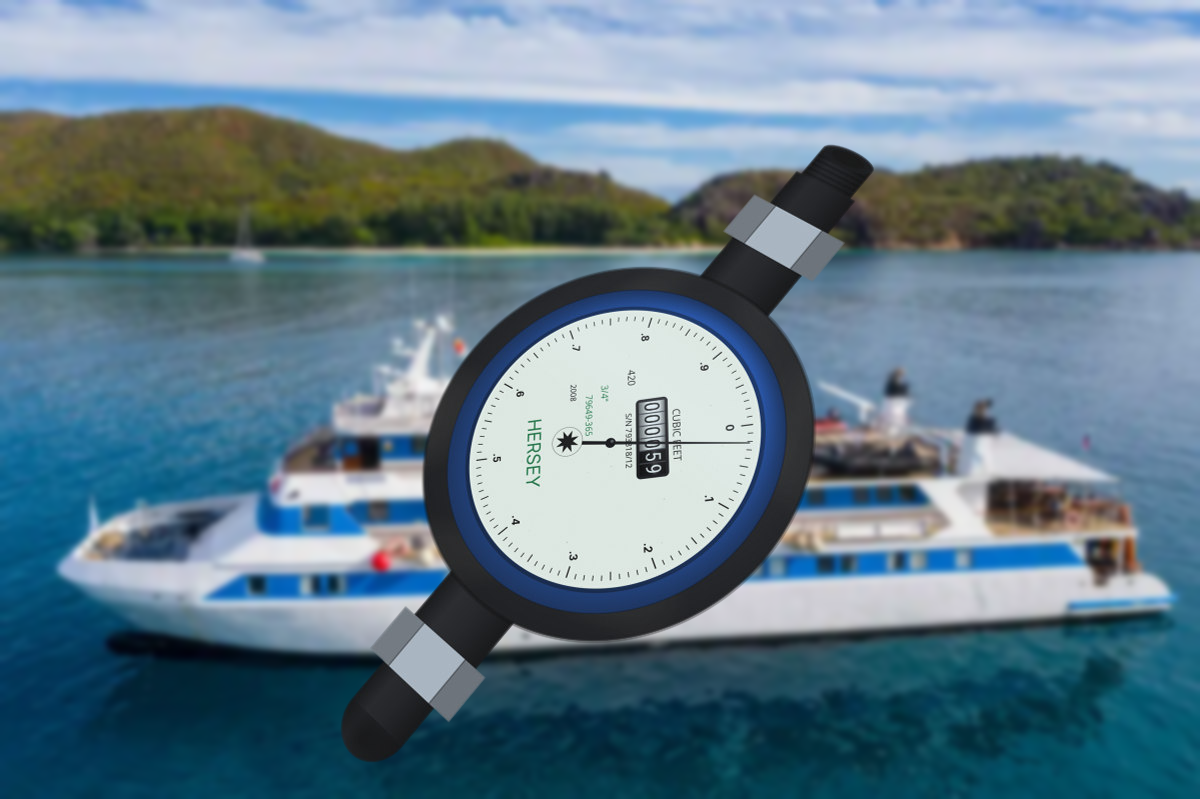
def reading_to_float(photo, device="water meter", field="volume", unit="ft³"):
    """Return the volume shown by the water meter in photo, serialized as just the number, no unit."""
59.02
